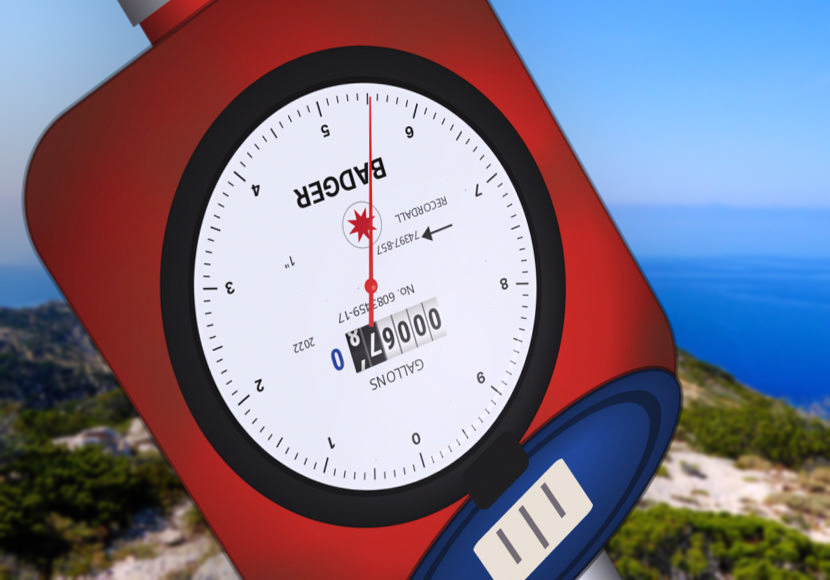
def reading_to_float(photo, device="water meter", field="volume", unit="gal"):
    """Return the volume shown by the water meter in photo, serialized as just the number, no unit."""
6775.5
